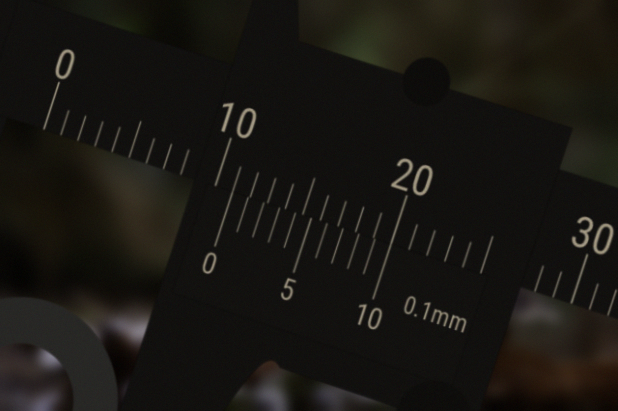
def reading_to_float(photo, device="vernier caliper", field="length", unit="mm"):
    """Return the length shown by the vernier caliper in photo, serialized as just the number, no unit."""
11.0
